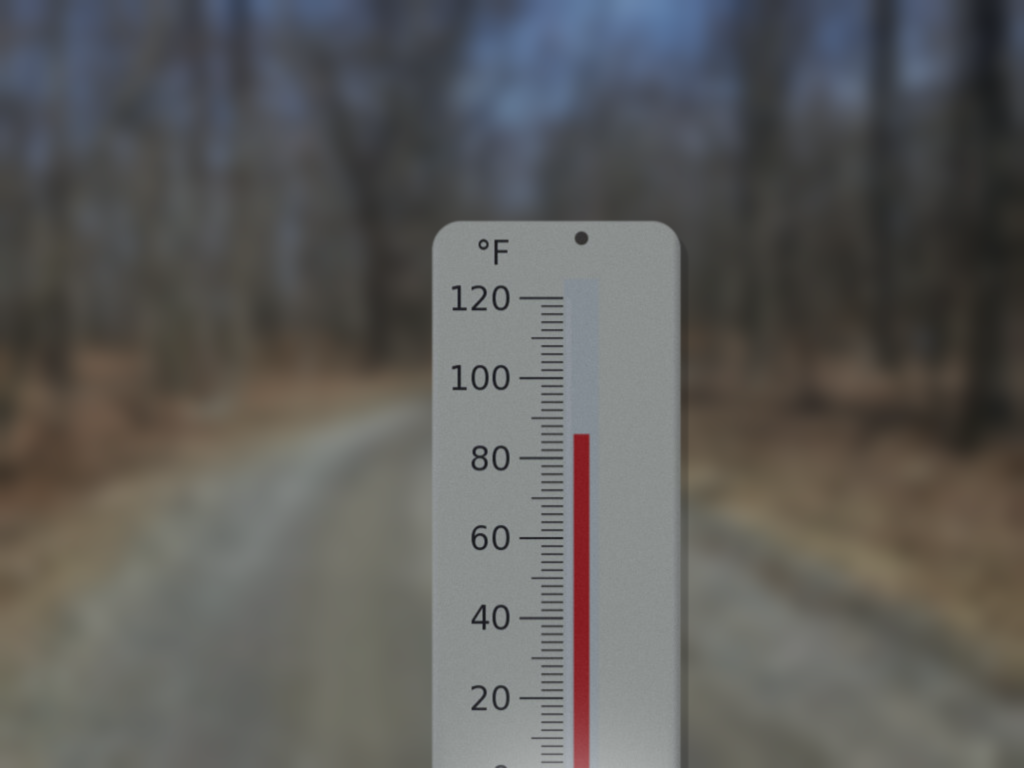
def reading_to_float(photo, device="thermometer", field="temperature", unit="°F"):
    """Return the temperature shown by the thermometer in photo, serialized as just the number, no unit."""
86
